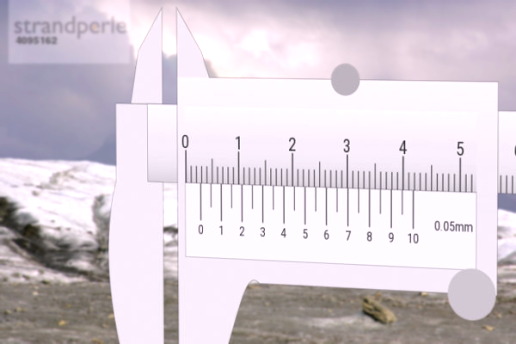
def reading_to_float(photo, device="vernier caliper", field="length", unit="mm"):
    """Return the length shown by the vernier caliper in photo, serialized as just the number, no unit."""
2.8
